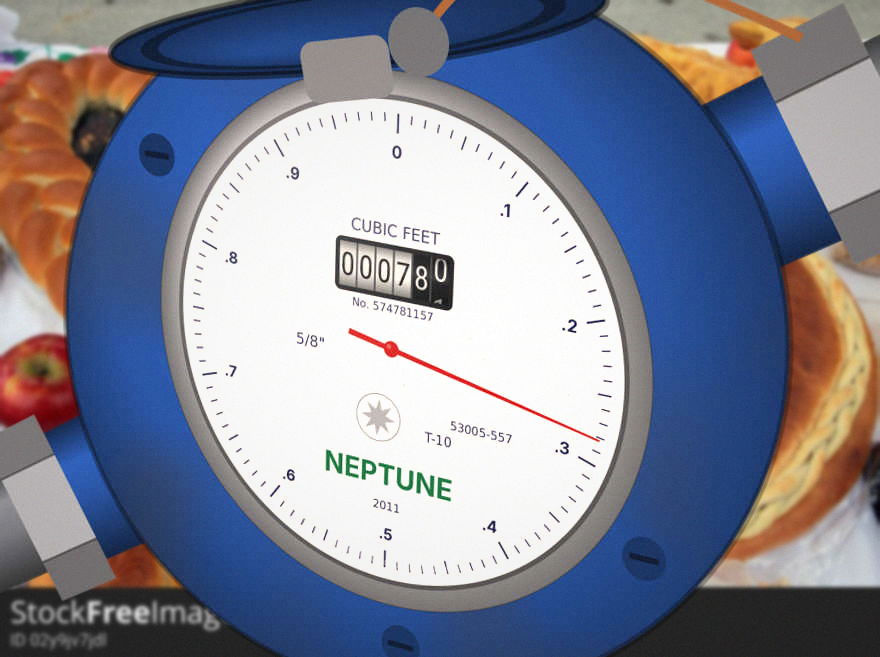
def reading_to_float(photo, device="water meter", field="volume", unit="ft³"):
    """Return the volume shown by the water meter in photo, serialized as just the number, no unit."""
780.28
